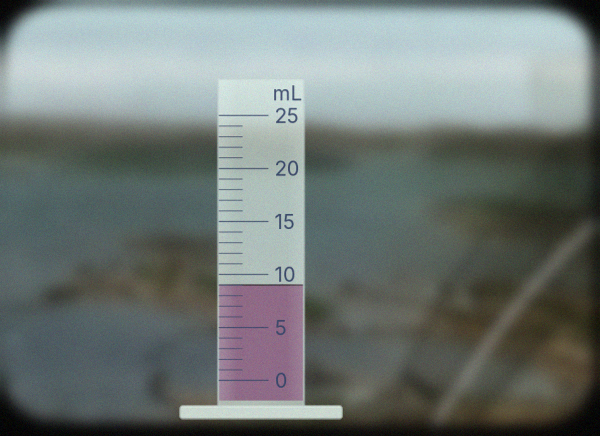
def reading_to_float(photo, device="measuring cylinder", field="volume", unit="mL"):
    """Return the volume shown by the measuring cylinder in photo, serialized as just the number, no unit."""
9
